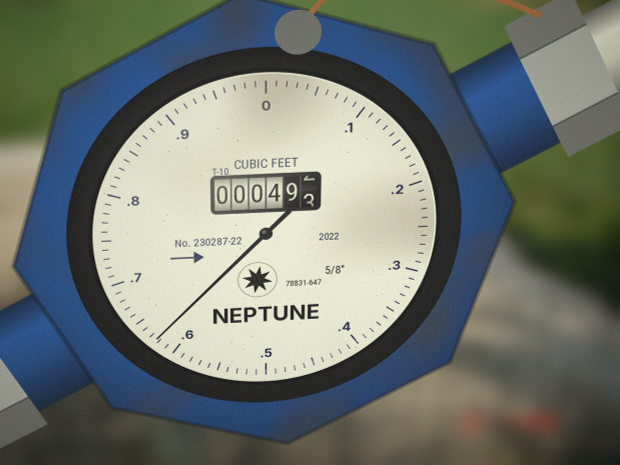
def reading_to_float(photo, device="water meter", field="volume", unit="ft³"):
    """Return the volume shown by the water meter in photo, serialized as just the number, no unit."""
492.62
